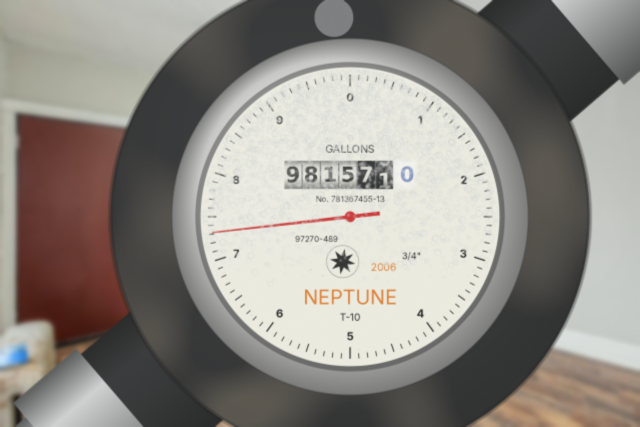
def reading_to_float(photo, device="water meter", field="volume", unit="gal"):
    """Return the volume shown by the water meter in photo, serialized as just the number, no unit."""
9815707.3
